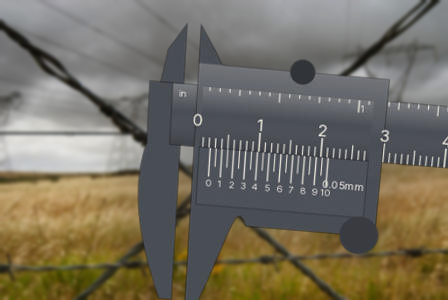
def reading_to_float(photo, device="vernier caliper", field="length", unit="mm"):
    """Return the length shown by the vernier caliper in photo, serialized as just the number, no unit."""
2.2
